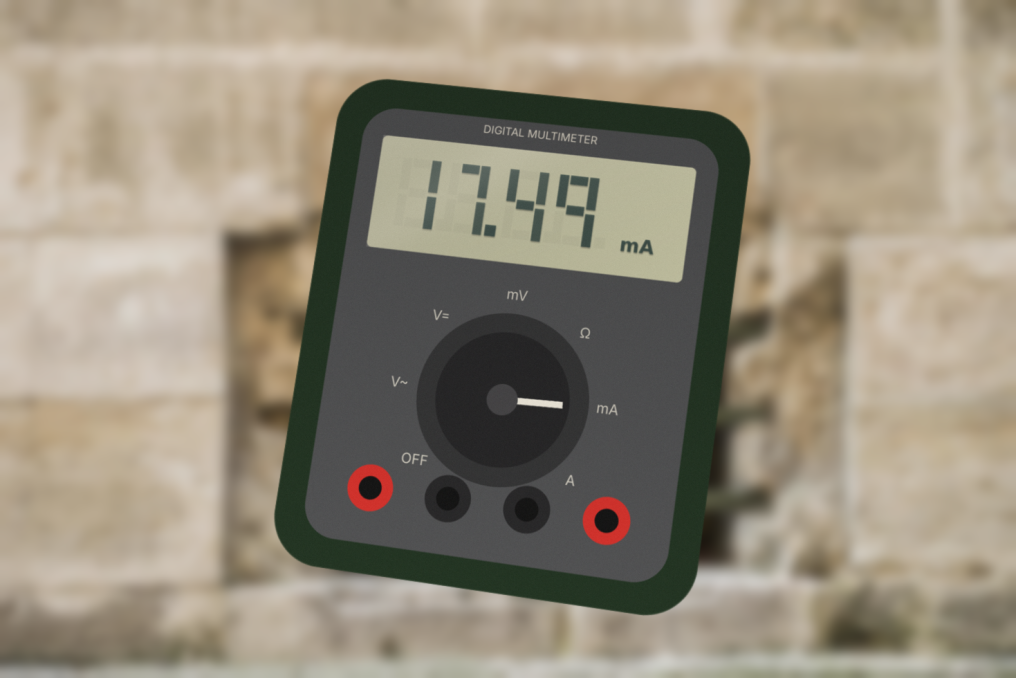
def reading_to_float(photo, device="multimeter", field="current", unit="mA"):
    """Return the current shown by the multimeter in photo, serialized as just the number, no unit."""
17.49
